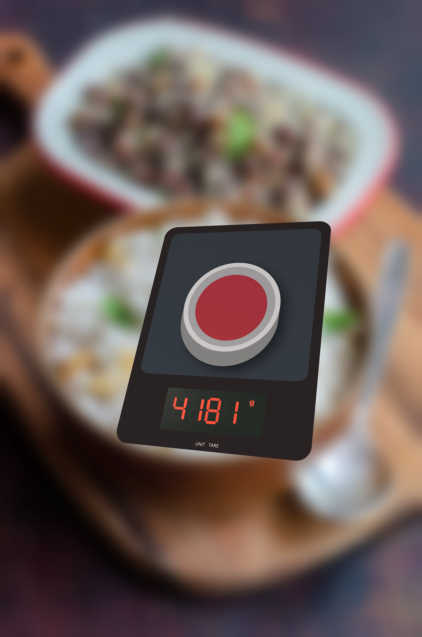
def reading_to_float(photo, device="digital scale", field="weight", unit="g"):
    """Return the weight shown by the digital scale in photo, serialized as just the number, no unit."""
4181
